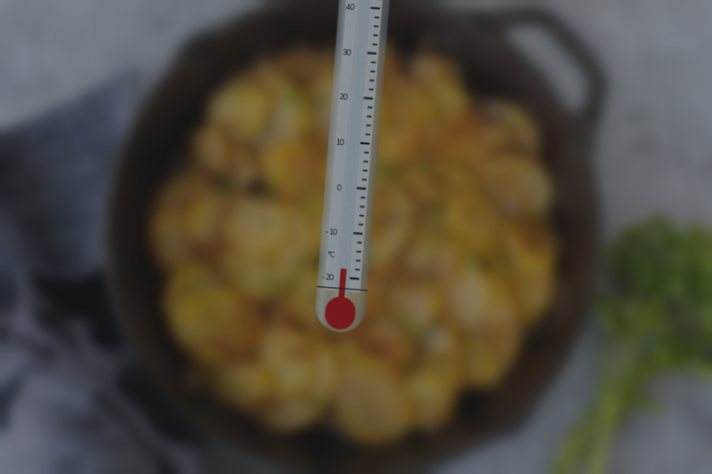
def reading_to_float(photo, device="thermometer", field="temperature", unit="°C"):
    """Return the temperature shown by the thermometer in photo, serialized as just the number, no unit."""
-18
